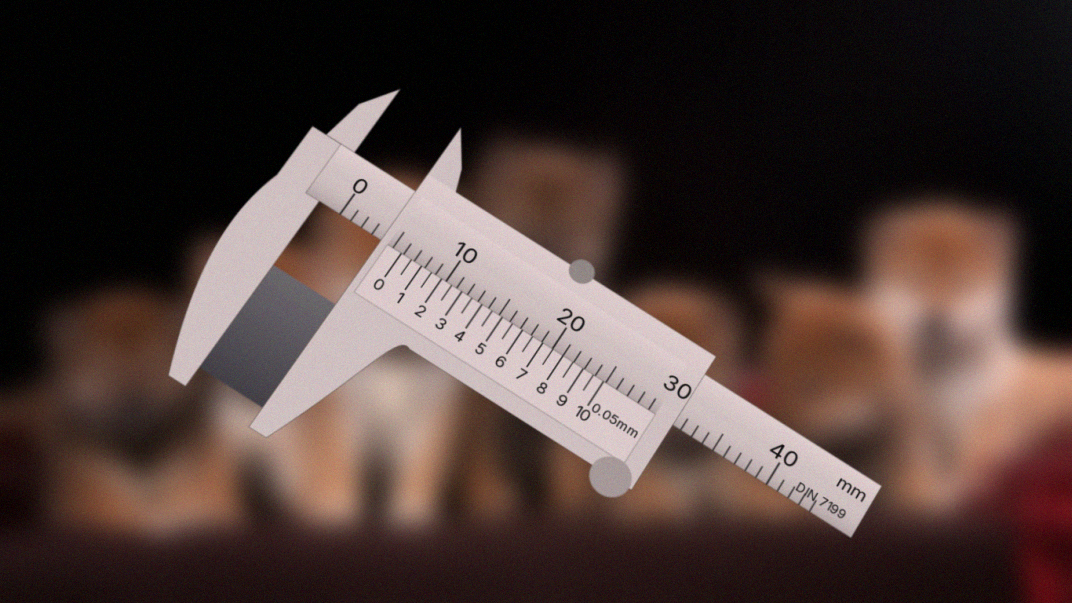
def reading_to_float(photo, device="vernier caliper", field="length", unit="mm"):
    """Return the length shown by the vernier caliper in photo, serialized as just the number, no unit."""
5.8
